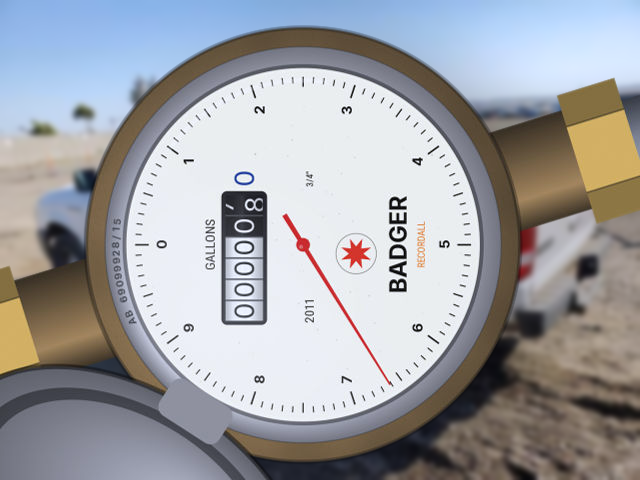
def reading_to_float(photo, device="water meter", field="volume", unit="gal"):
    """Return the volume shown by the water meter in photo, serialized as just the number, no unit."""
76.6
